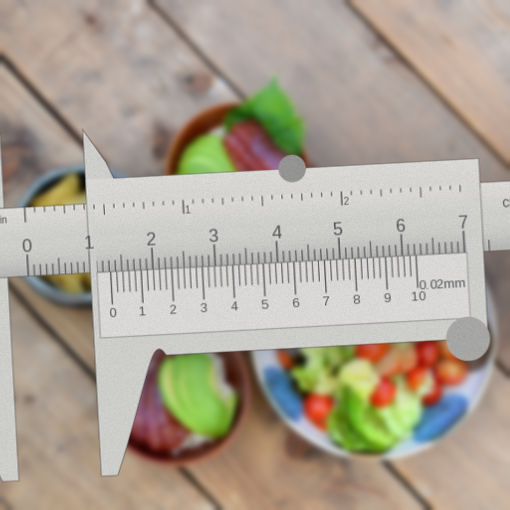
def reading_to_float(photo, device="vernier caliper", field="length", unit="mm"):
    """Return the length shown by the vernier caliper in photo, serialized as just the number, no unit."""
13.2
